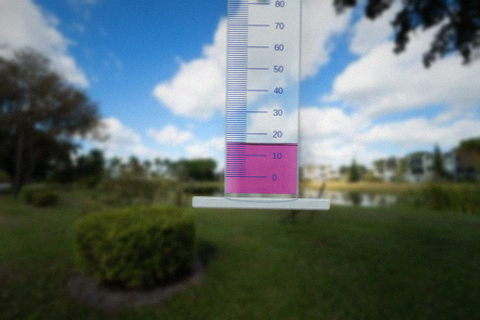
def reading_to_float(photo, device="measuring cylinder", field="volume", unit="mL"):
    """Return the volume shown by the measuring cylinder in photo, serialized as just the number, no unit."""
15
